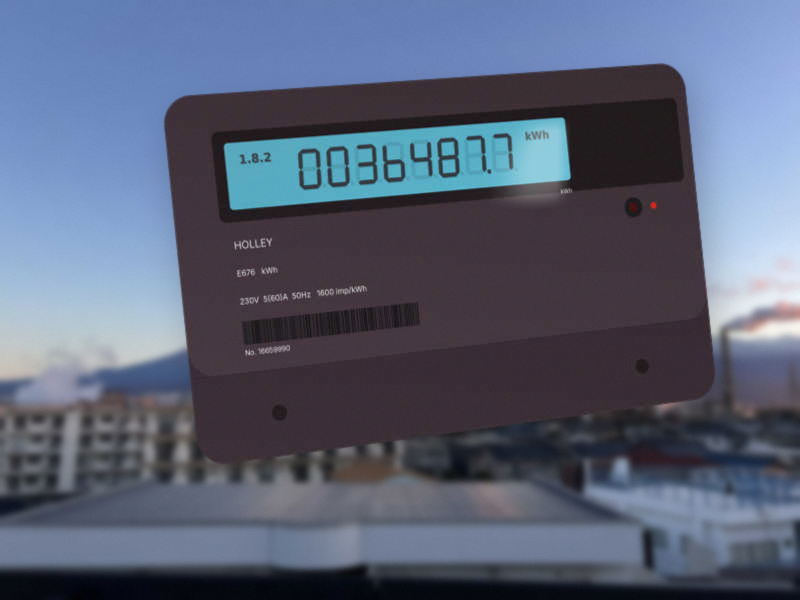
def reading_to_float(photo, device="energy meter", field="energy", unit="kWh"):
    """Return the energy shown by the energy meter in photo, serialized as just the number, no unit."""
36487.7
